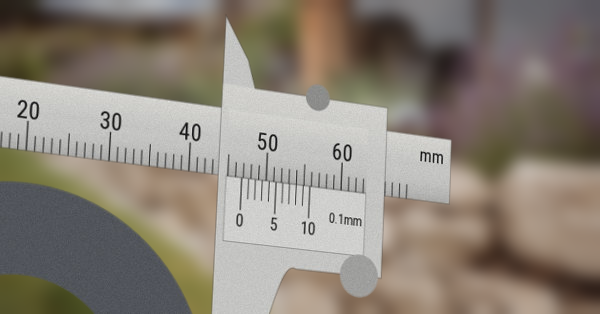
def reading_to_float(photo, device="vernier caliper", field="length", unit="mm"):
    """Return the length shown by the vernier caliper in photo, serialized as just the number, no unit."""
46.8
